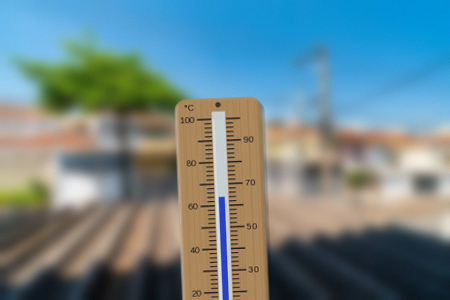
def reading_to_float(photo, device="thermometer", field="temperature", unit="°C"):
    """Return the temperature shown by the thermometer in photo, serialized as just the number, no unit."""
64
